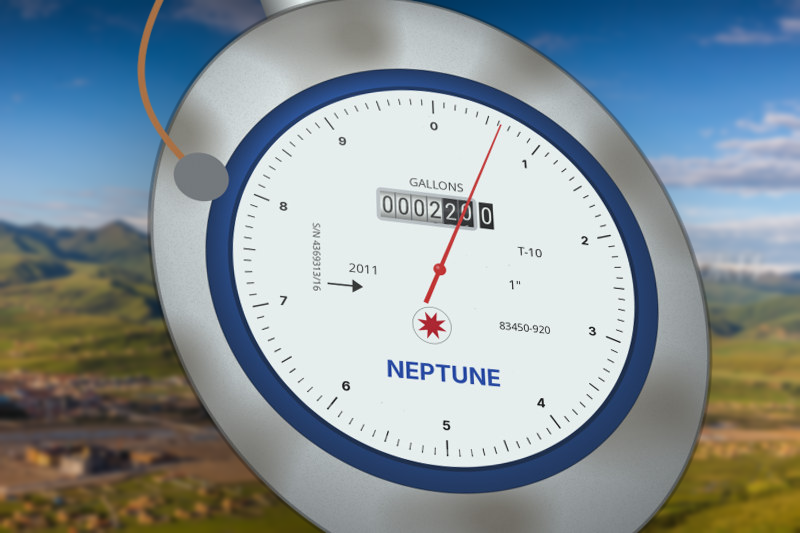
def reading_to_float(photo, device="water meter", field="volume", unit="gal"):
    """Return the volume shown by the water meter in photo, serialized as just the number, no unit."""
2200.6
